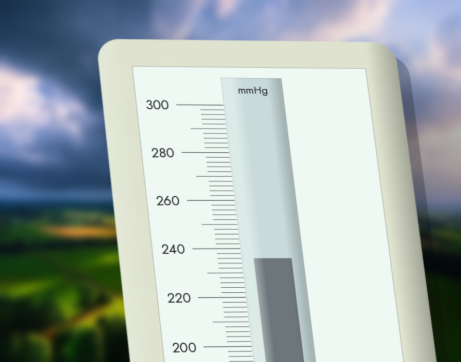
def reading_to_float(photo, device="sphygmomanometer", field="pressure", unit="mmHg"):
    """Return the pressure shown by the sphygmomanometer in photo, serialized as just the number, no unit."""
236
